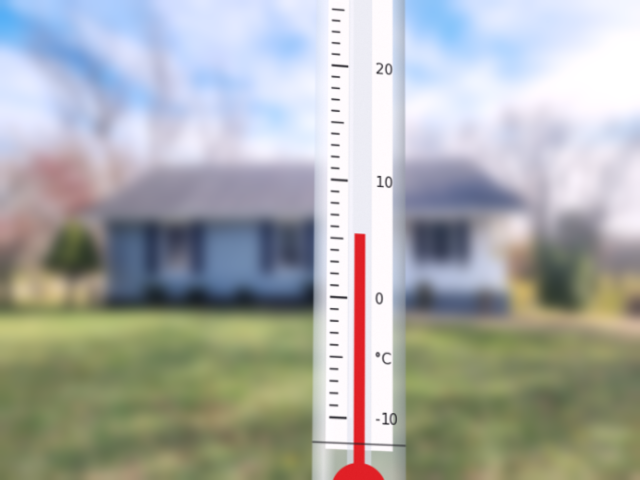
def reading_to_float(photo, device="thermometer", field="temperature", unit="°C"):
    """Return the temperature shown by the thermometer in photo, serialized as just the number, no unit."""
5.5
